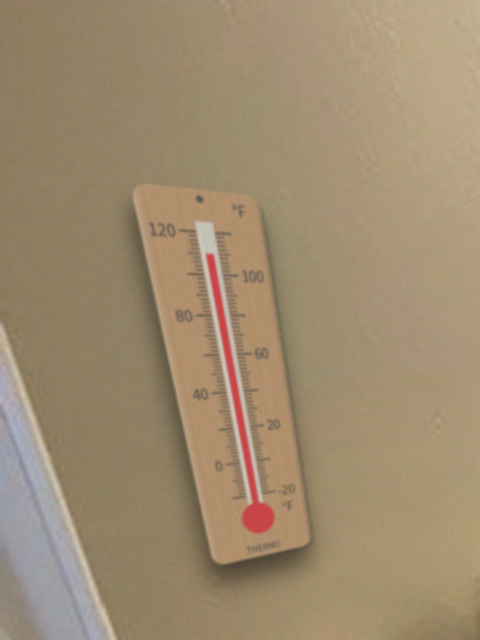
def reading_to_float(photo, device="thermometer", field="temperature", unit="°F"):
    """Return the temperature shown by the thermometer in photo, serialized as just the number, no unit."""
110
